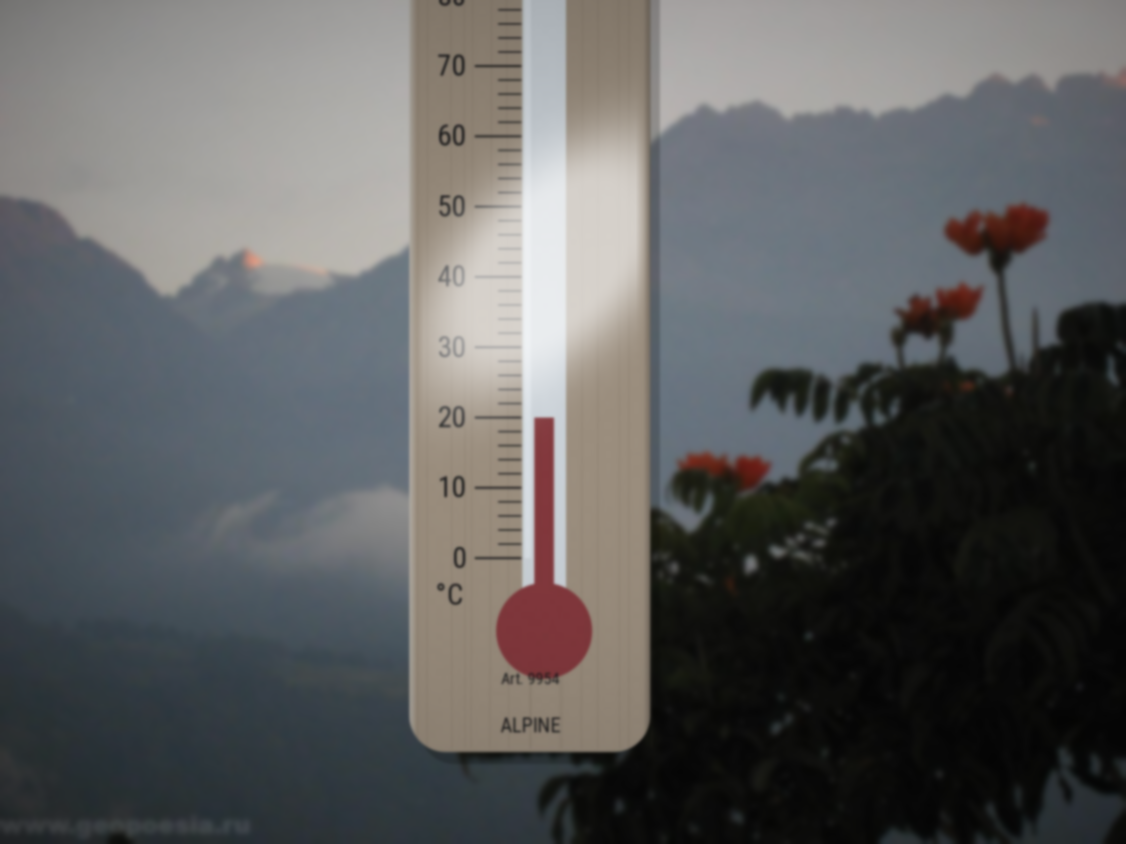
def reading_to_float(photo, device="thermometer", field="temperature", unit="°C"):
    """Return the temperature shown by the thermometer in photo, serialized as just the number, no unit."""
20
